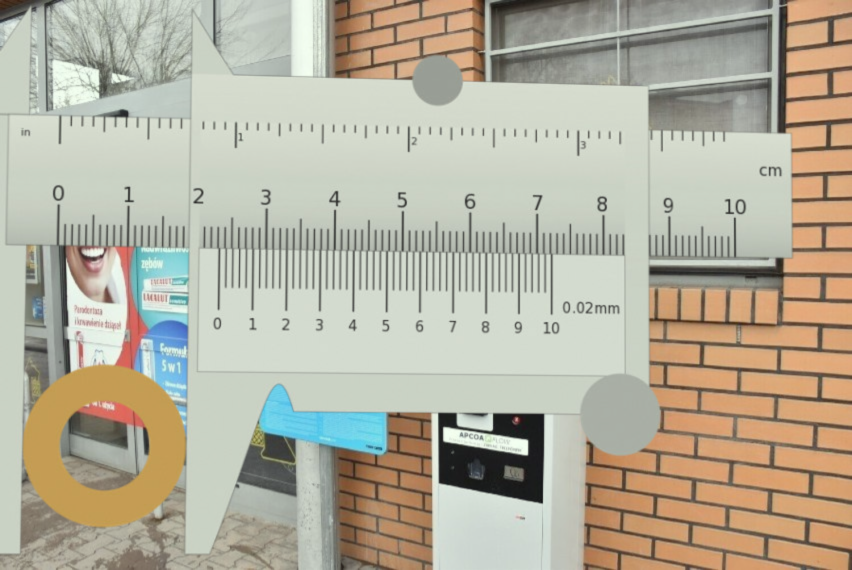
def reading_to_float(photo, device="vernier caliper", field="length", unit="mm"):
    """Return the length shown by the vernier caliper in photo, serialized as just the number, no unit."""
23.2
